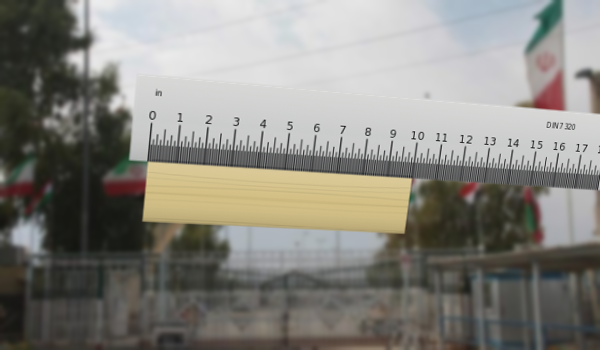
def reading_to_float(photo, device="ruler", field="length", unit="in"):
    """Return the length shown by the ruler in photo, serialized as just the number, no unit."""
10
